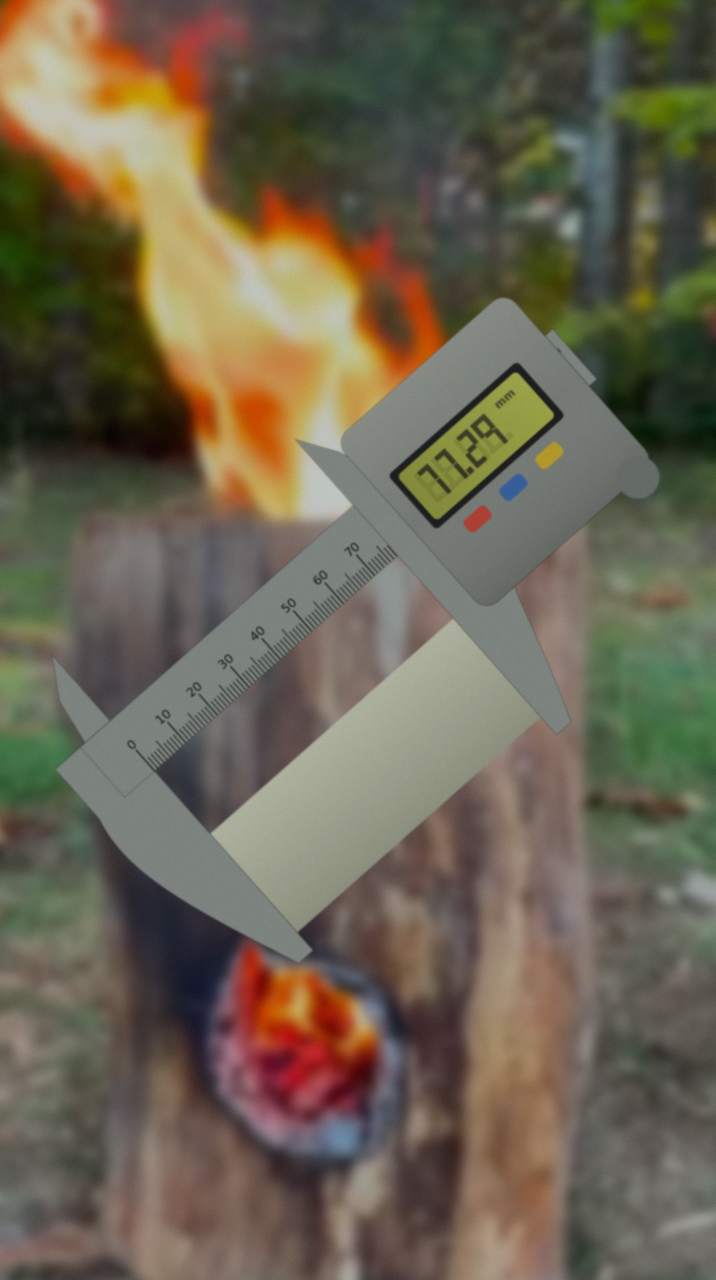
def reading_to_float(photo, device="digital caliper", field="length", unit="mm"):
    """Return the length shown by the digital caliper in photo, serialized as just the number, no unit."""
77.29
